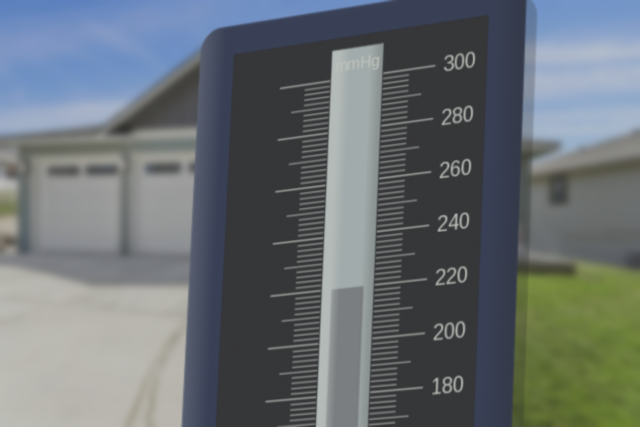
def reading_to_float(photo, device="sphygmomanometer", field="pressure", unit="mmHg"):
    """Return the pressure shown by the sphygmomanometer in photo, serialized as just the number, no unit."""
220
